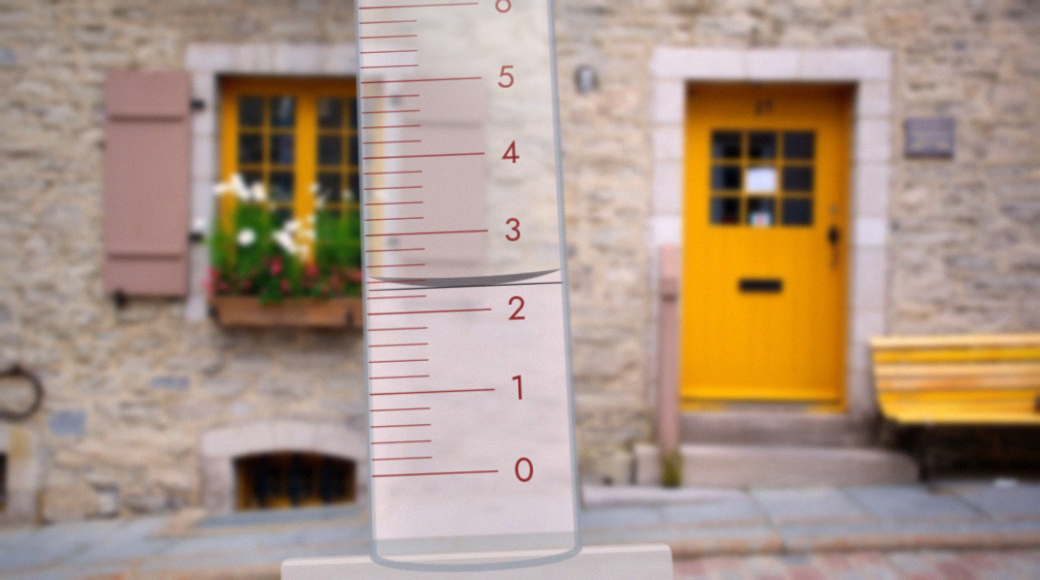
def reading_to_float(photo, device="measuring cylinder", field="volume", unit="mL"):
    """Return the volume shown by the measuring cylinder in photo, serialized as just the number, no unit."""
2.3
